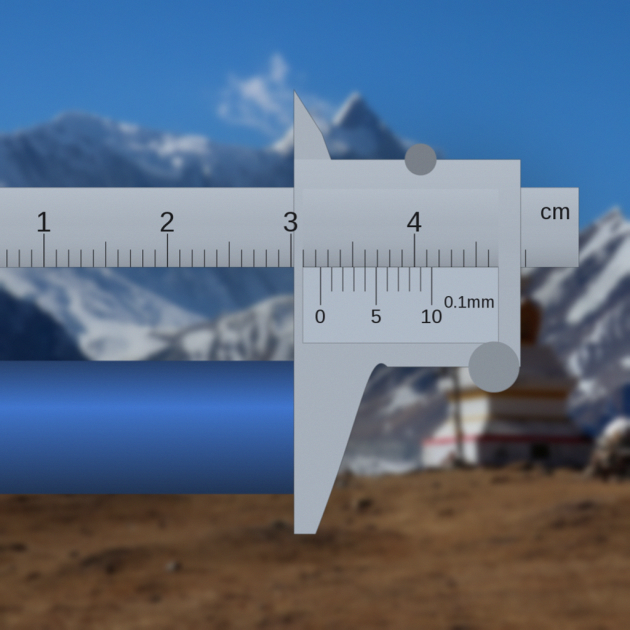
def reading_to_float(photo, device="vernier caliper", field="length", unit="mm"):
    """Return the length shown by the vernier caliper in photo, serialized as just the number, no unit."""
32.4
